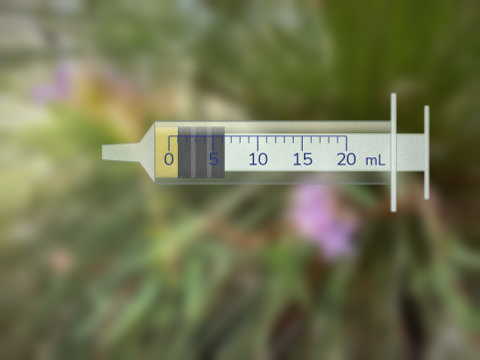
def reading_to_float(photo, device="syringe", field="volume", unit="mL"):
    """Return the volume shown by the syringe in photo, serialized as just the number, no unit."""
1
